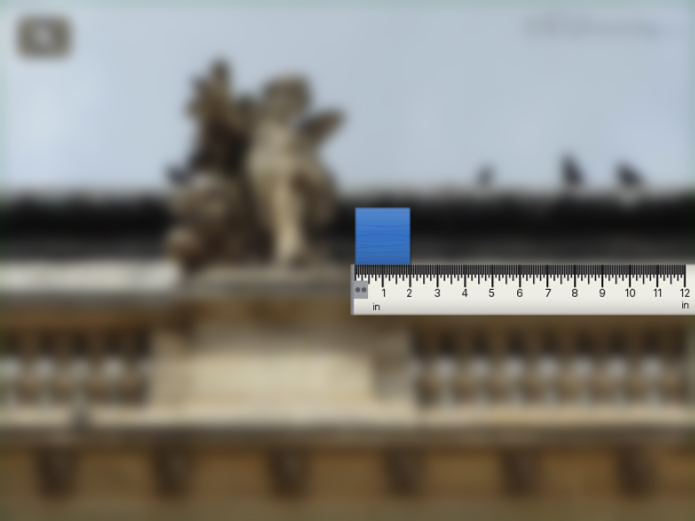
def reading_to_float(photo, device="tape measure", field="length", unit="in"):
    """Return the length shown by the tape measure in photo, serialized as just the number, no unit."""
2
